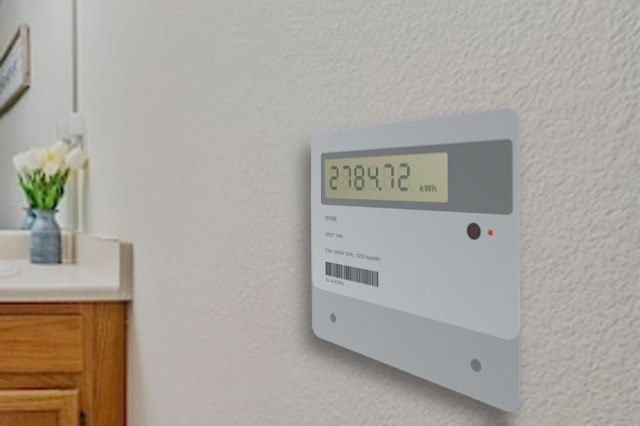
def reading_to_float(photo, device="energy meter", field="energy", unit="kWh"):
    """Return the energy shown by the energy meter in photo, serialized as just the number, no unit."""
2784.72
